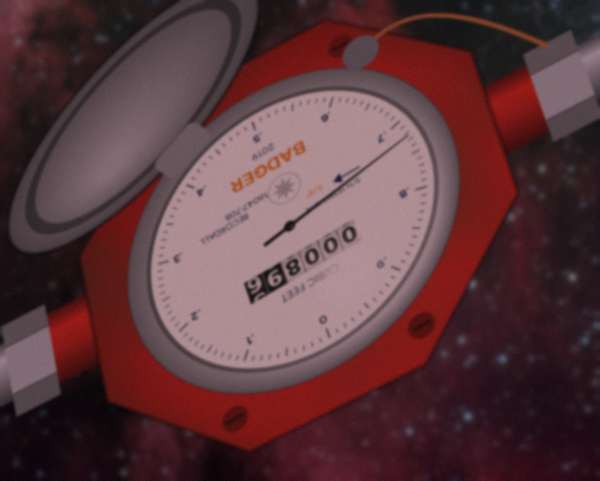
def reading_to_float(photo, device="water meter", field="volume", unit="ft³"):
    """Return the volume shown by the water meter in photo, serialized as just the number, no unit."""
895.72
